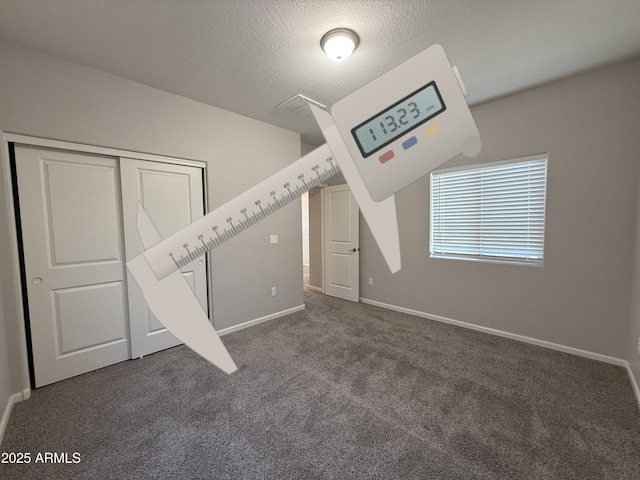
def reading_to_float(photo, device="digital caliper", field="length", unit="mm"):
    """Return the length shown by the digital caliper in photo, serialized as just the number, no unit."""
113.23
